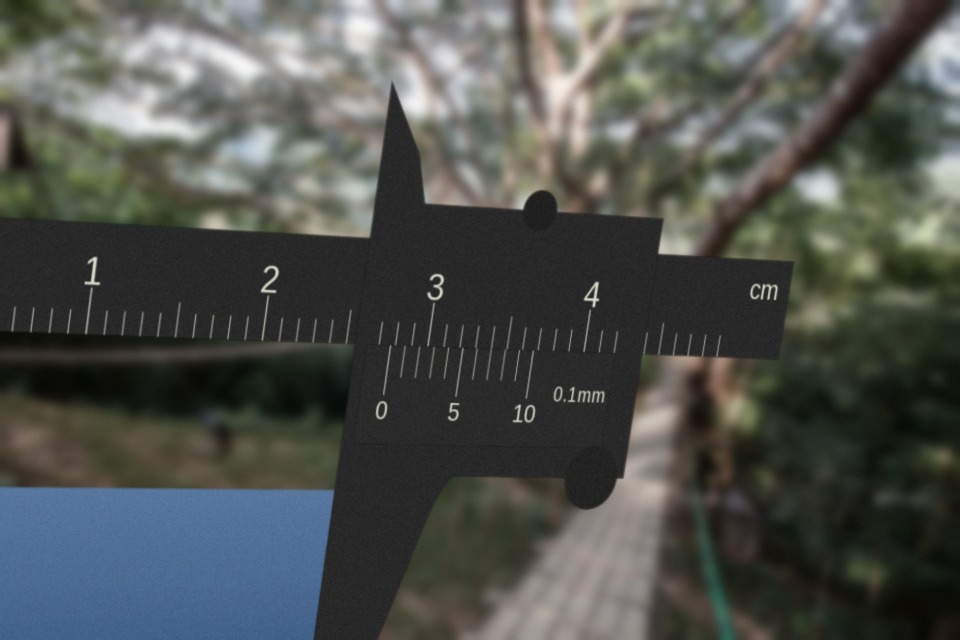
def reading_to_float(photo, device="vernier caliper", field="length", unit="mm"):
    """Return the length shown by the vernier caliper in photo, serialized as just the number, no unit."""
27.7
